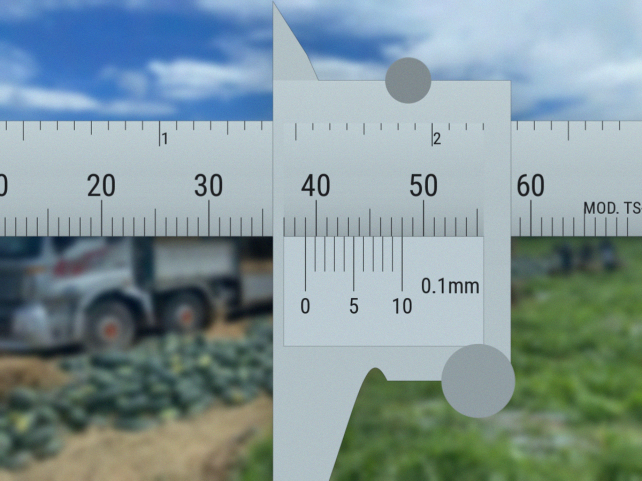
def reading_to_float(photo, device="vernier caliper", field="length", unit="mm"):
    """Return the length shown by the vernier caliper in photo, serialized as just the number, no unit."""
39.0
